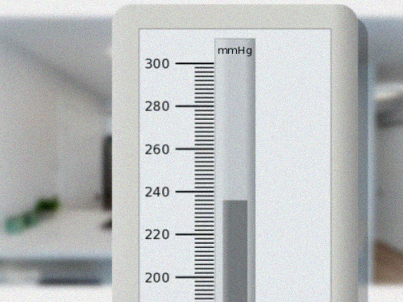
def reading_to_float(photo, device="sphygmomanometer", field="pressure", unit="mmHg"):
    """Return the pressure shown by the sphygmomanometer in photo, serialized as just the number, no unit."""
236
